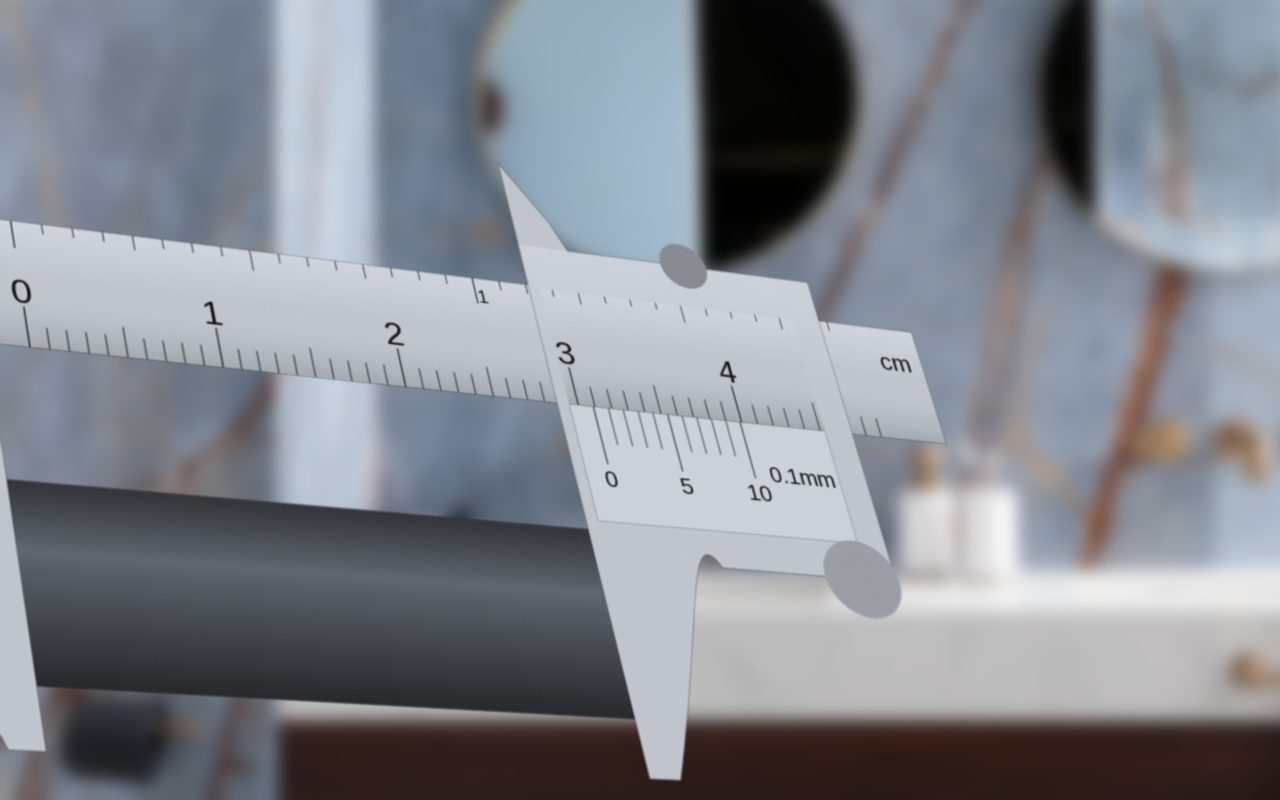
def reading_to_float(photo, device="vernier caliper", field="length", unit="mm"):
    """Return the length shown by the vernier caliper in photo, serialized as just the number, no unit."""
30.9
